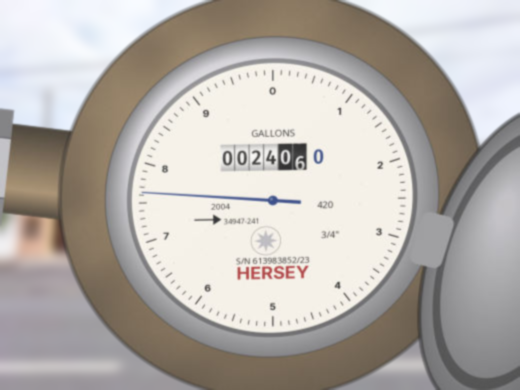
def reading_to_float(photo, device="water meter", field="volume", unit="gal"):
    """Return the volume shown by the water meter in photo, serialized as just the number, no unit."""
24057.6
